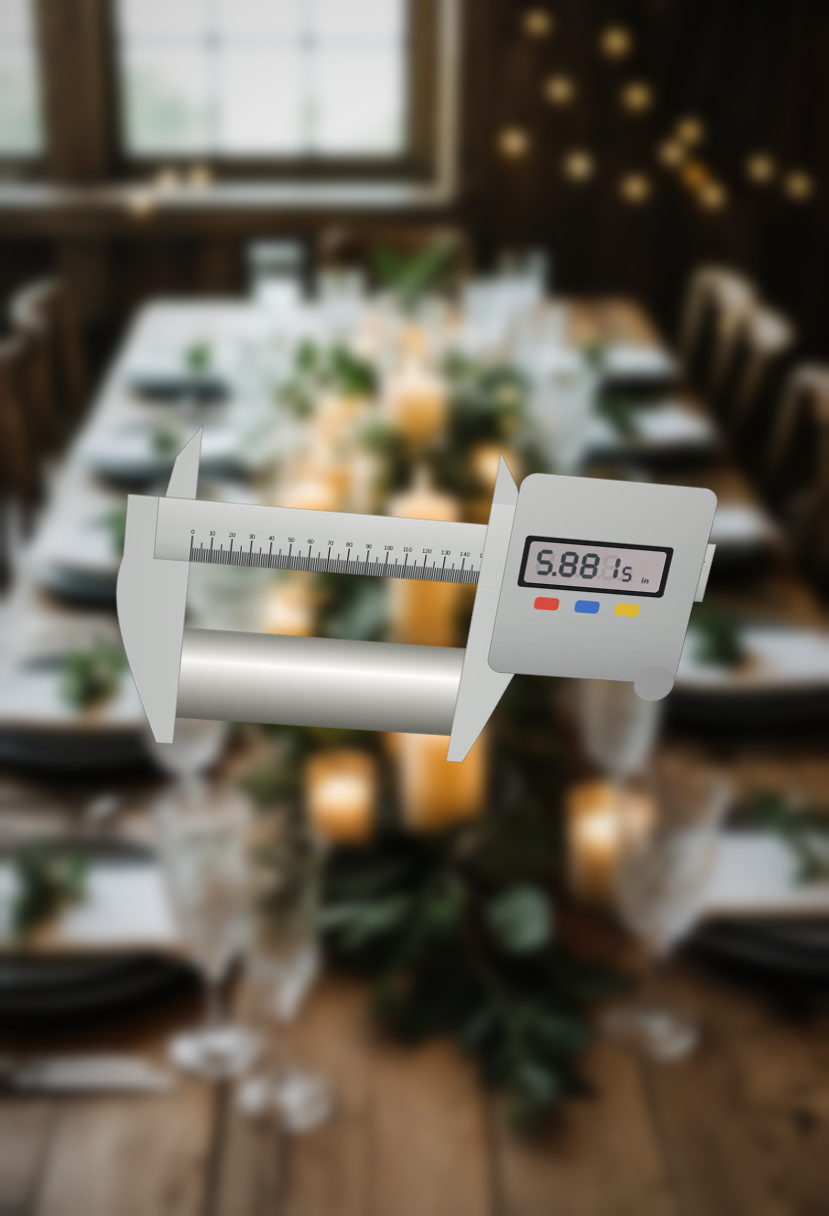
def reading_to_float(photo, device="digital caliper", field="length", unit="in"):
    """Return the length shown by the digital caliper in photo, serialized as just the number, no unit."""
5.8815
